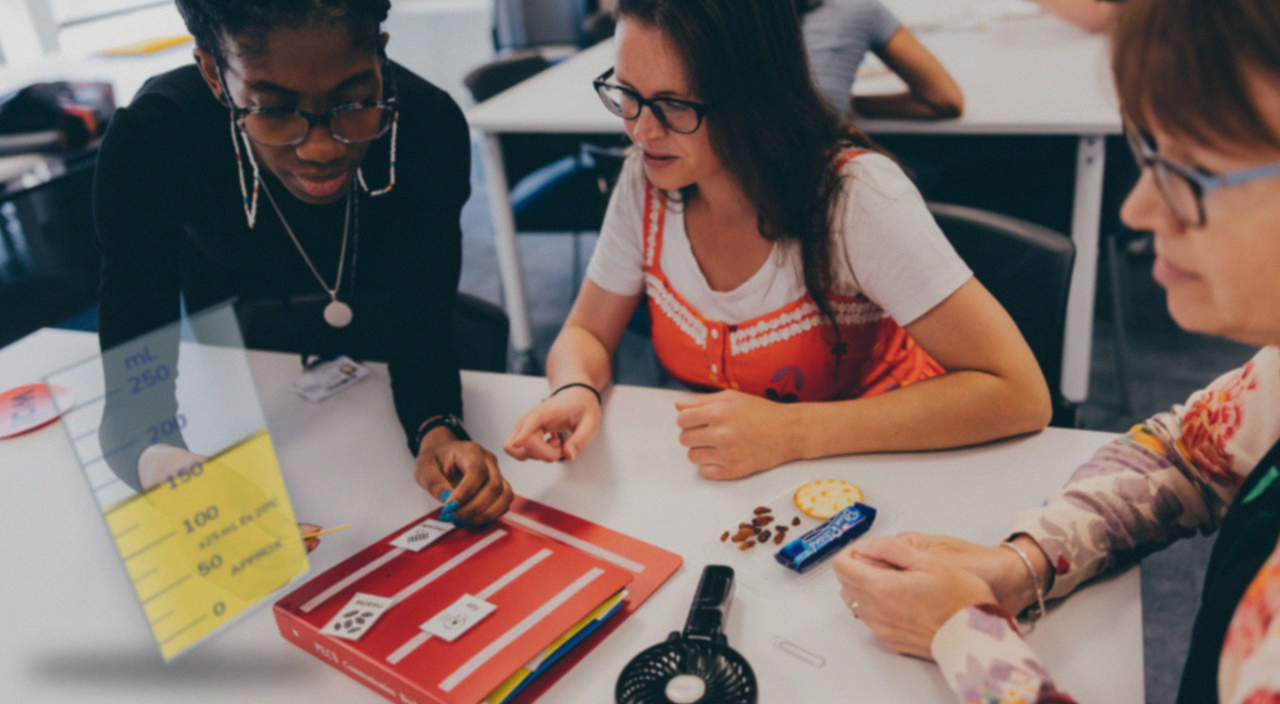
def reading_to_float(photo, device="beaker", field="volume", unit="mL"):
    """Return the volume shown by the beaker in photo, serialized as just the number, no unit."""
150
